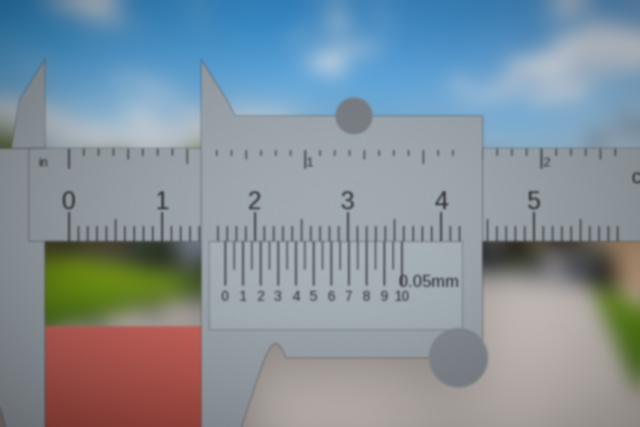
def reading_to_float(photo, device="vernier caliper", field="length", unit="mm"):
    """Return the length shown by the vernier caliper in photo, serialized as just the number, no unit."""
16.8
